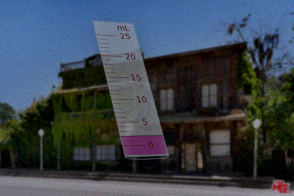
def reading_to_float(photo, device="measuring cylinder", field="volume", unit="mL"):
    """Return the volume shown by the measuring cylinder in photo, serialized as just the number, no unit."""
2
